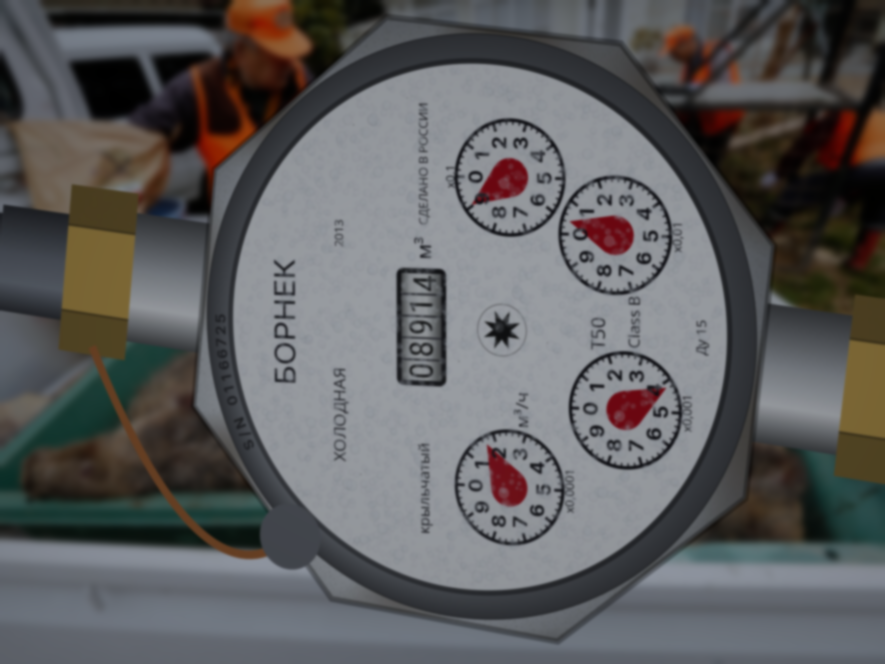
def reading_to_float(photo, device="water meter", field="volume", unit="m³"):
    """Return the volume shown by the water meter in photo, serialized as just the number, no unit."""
8913.9041
